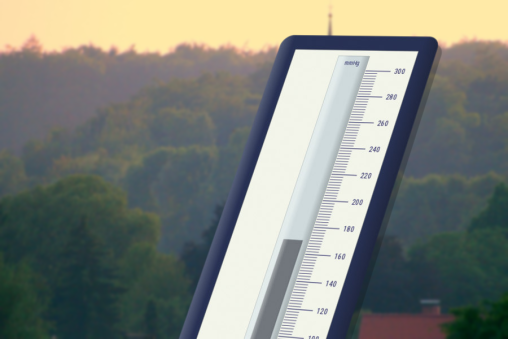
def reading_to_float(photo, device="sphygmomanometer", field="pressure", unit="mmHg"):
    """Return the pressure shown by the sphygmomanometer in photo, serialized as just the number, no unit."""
170
